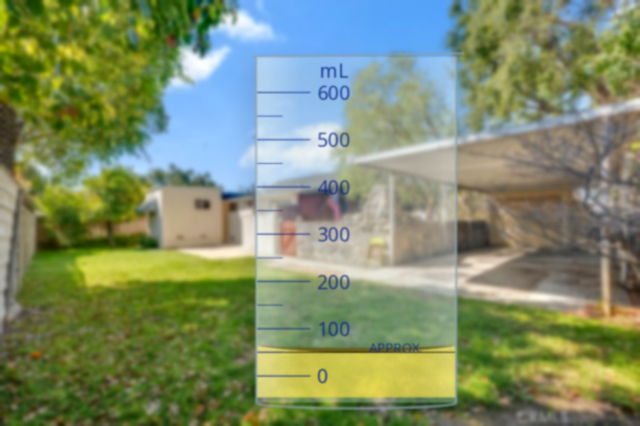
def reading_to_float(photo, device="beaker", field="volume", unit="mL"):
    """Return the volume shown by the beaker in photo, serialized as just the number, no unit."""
50
